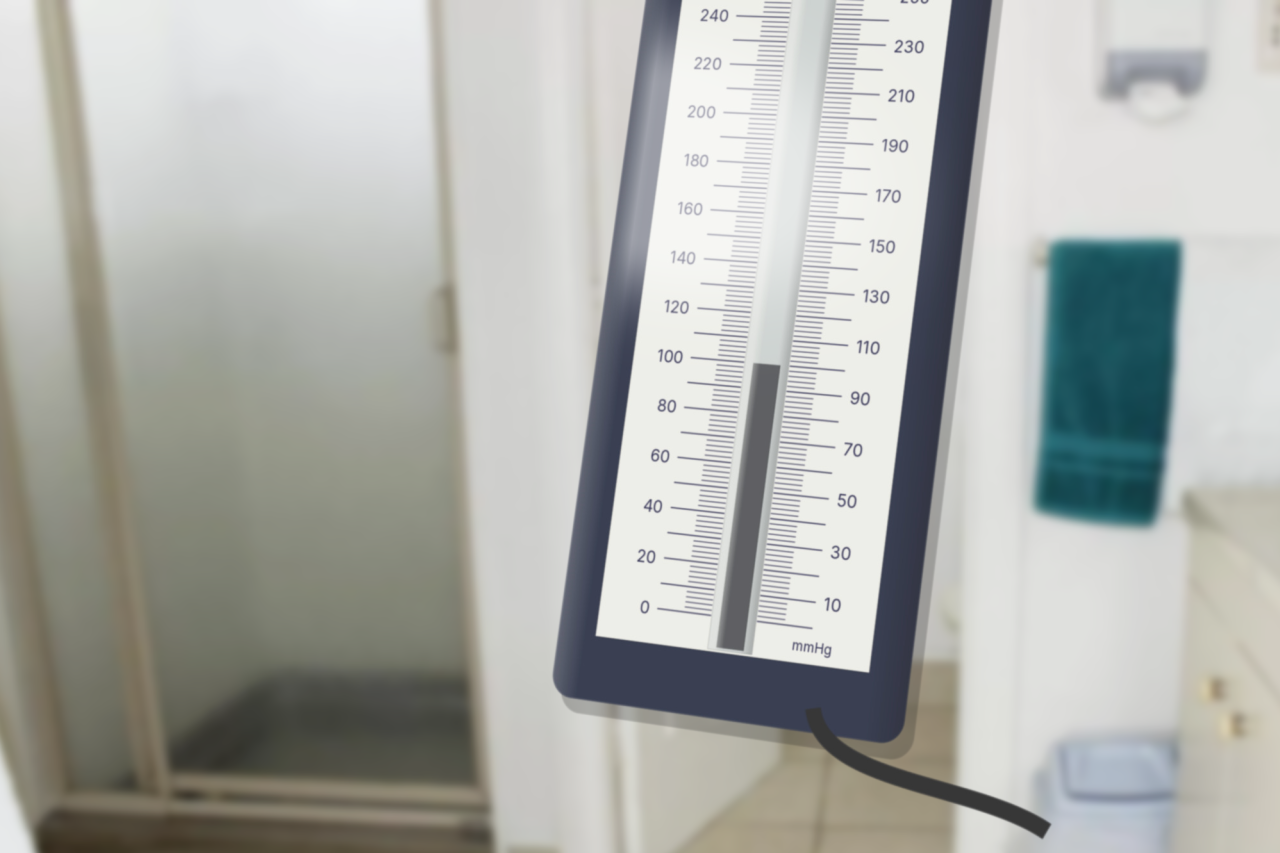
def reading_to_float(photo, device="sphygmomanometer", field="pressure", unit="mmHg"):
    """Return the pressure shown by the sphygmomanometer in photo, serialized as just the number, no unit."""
100
